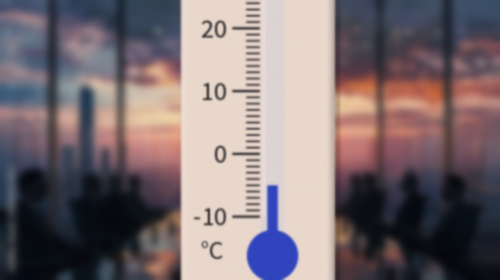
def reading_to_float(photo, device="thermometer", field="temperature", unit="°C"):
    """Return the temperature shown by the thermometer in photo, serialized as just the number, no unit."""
-5
